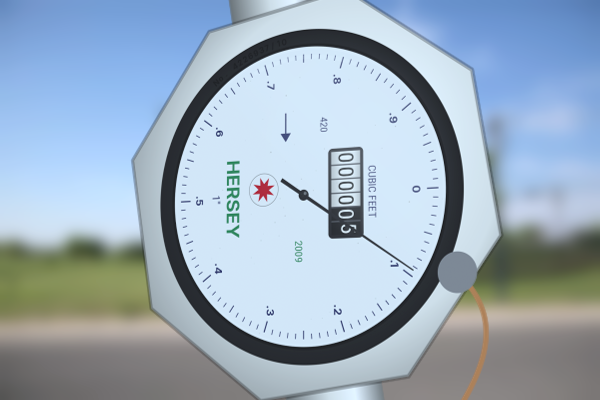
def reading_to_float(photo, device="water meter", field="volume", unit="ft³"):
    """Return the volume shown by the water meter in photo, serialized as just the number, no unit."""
5.09
